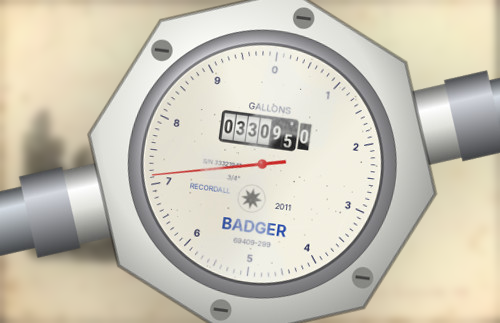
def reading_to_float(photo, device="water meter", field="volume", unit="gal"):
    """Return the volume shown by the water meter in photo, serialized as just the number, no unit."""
330947.1
